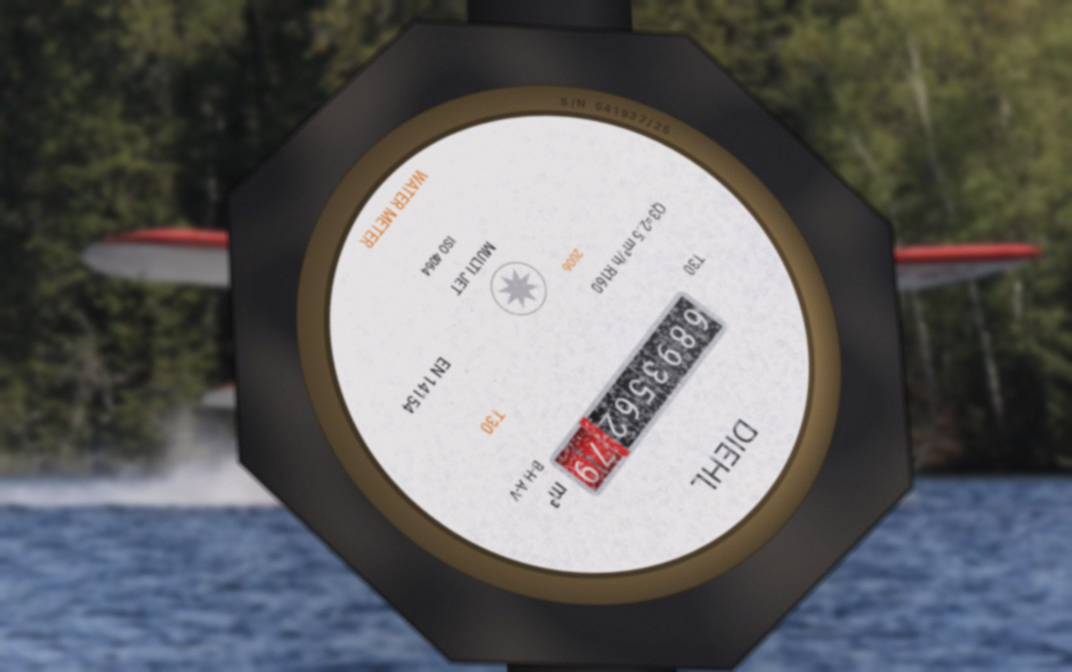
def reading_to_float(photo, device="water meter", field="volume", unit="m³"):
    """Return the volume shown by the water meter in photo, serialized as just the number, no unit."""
6893562.79
